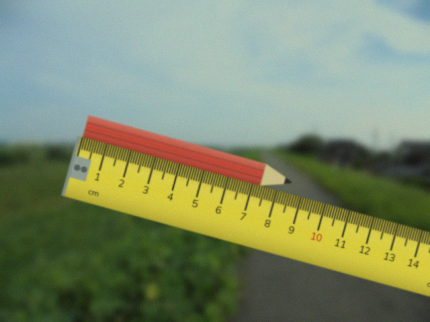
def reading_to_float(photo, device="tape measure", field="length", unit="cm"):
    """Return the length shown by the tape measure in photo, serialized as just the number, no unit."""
8.5
